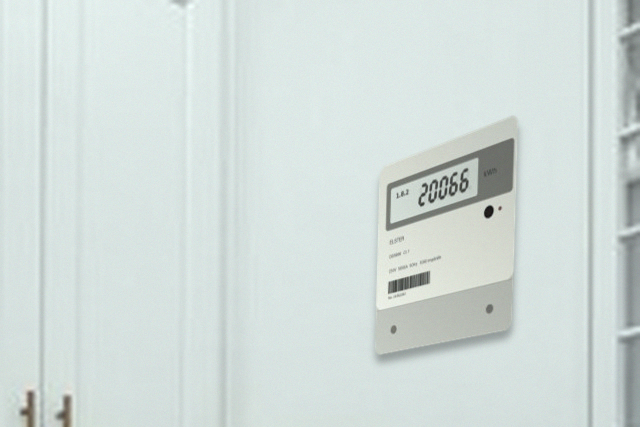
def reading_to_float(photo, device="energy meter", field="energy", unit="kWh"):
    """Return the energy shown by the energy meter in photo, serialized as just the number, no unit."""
20066
